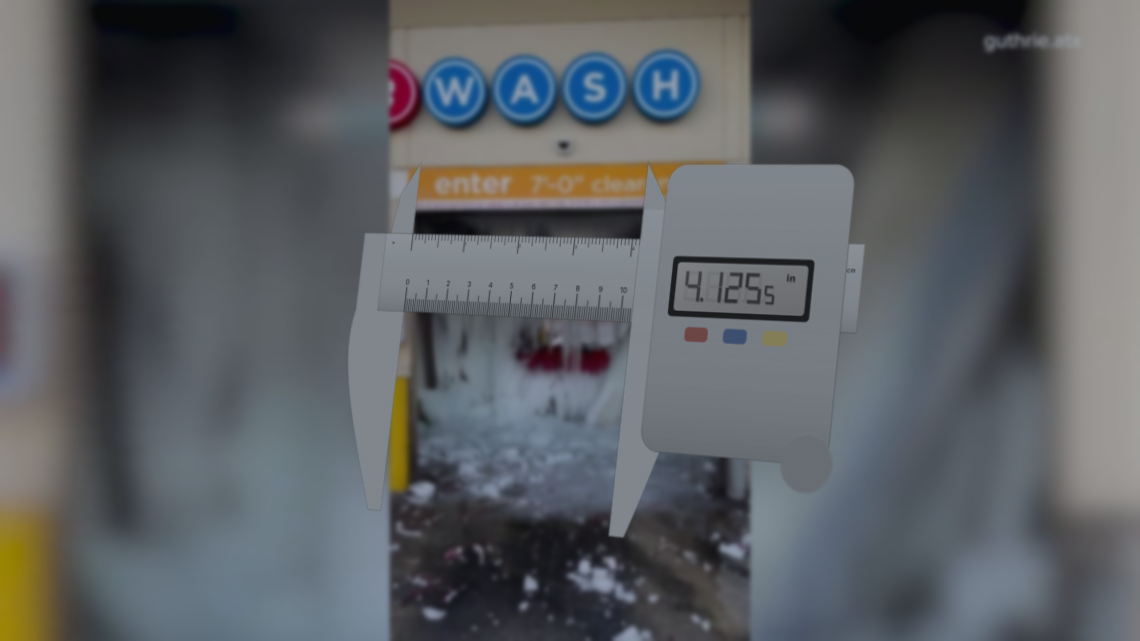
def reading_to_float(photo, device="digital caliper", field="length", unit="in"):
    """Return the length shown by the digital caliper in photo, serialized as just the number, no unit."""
4.1255
